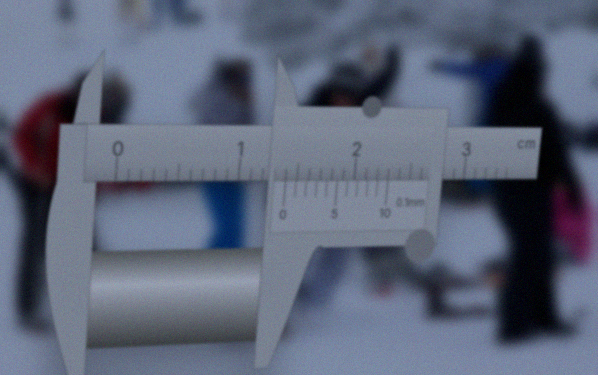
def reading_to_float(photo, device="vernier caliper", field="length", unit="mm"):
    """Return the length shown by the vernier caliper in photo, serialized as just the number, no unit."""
14.0
